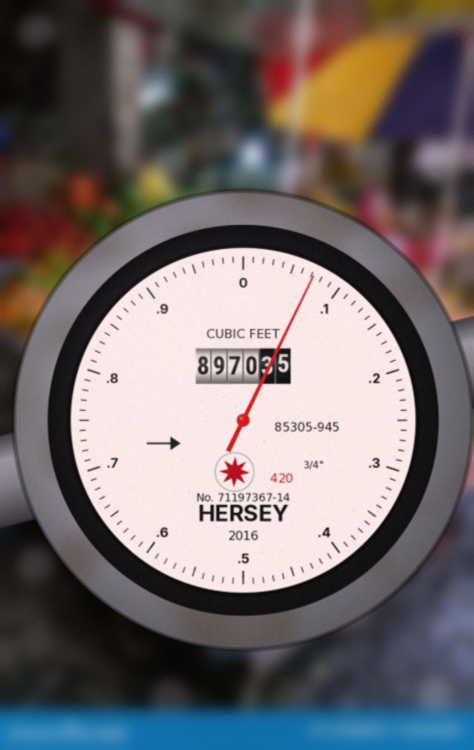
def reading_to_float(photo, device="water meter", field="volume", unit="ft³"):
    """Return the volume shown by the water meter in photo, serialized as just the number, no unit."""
897035.07
